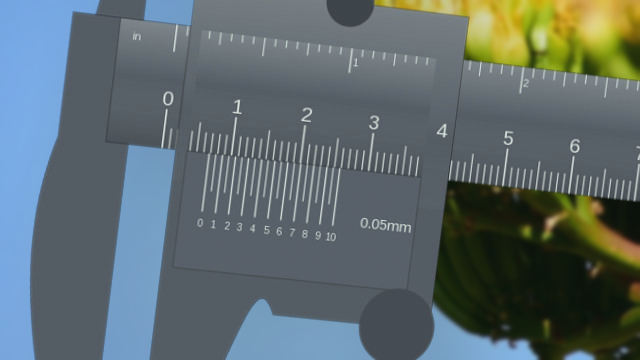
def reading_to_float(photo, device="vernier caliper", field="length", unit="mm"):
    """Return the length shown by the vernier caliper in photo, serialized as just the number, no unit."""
6.8
